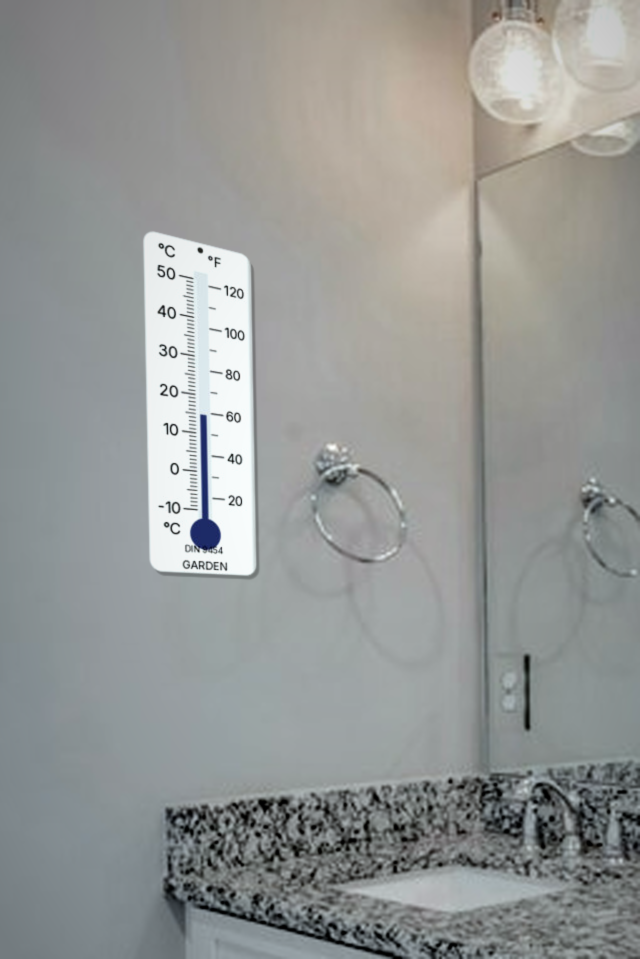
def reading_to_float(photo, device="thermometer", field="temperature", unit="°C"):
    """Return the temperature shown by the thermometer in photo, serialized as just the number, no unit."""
15
